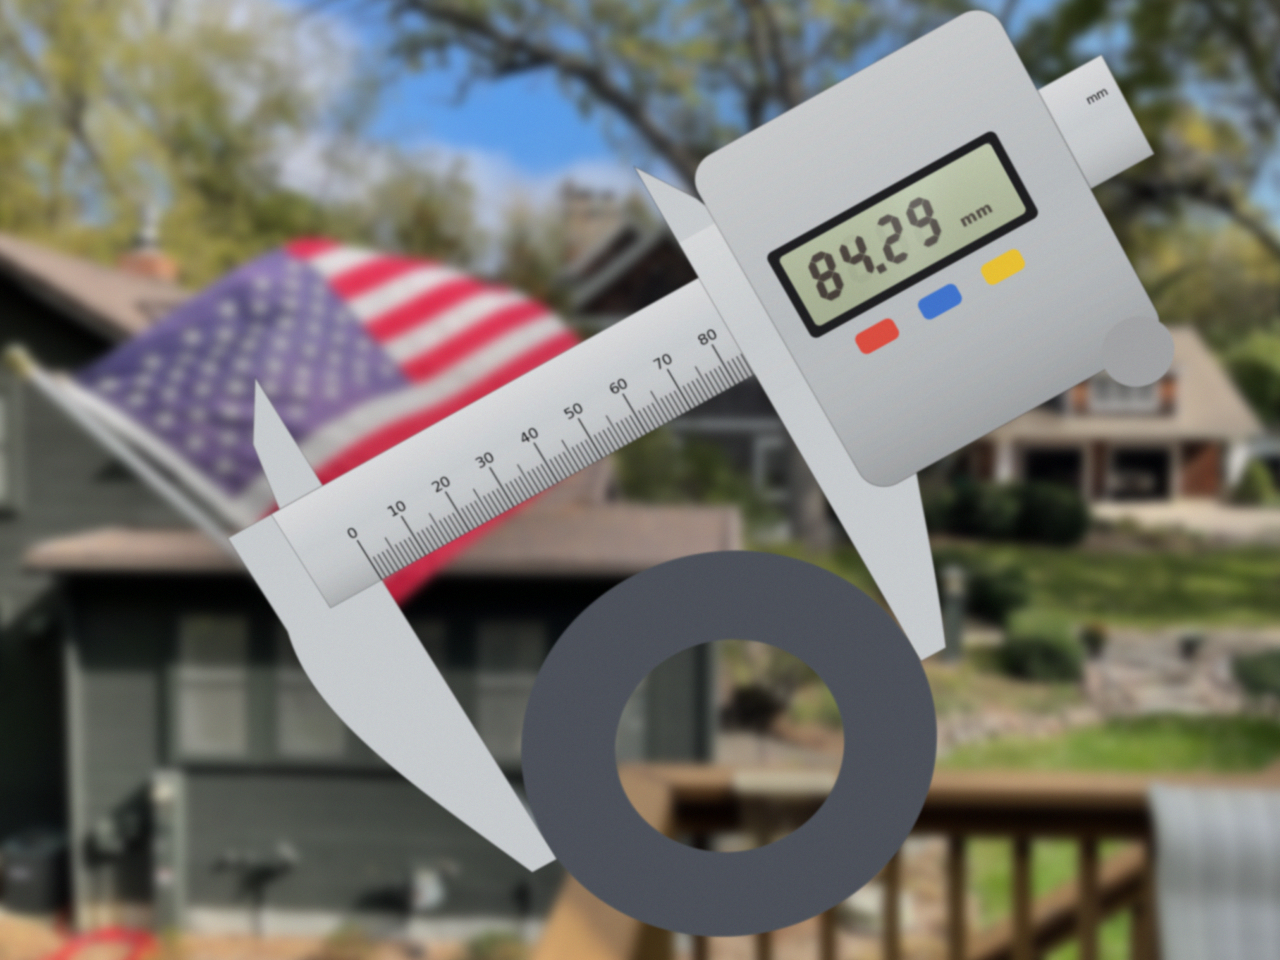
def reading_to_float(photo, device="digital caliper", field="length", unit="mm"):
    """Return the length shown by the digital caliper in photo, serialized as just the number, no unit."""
84.29
